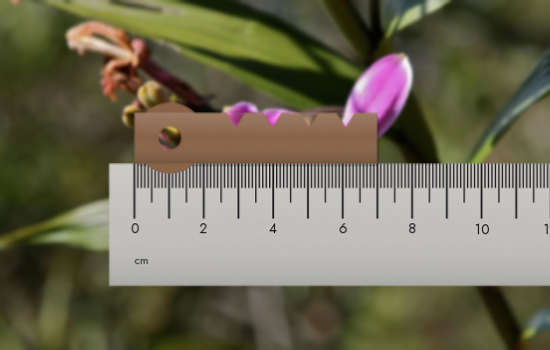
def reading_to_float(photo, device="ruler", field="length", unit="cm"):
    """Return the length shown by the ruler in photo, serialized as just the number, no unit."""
7
